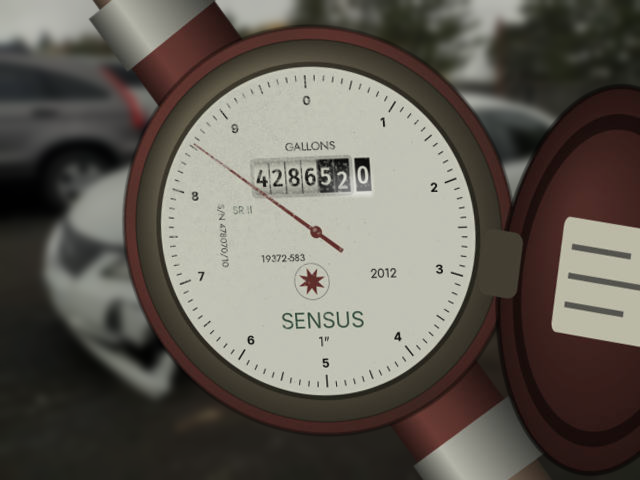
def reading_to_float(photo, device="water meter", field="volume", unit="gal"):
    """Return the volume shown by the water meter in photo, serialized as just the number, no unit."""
4286518.5
